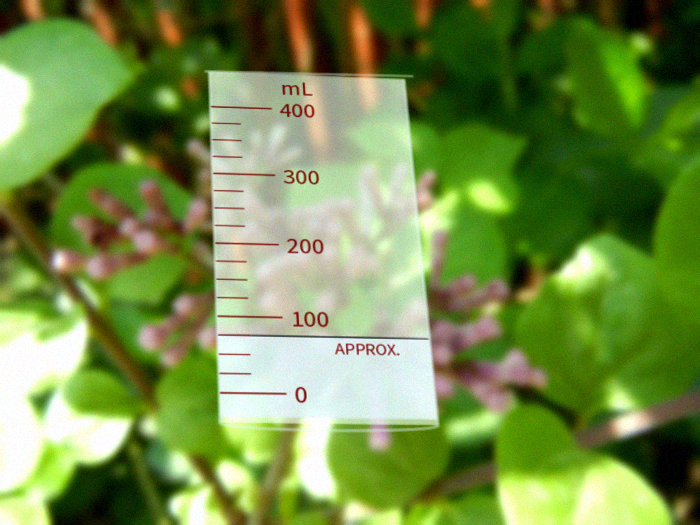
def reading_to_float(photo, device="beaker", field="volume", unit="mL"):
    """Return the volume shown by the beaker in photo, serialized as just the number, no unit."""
75
